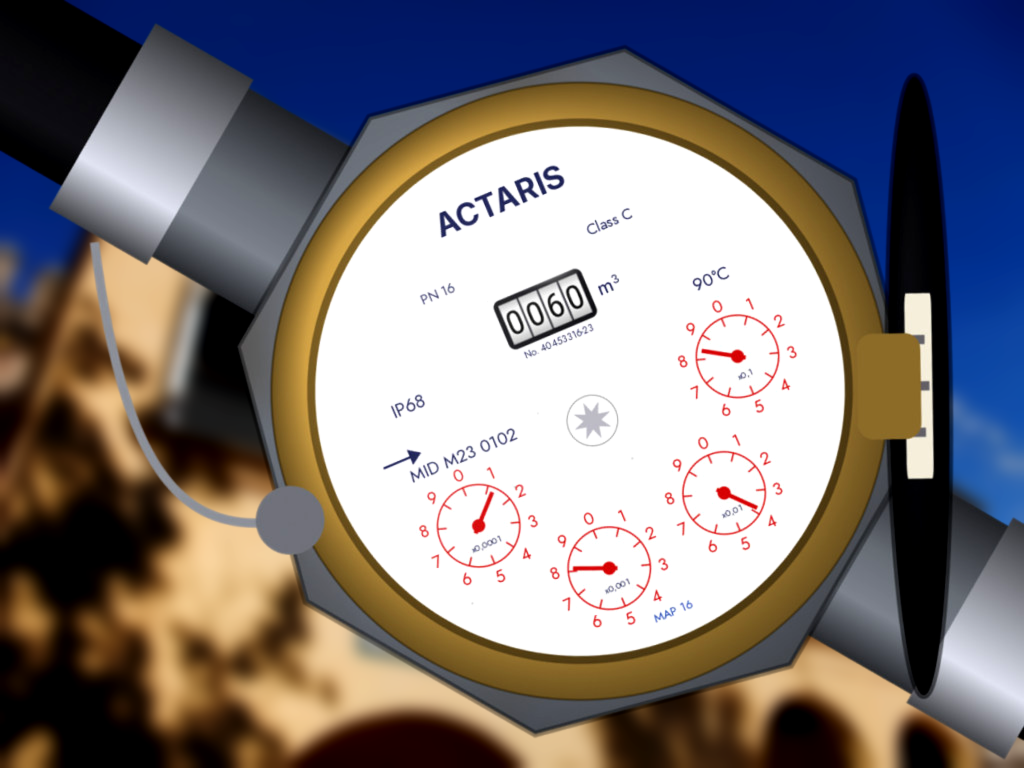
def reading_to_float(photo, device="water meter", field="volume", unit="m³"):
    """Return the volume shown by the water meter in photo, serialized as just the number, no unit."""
60.8381
